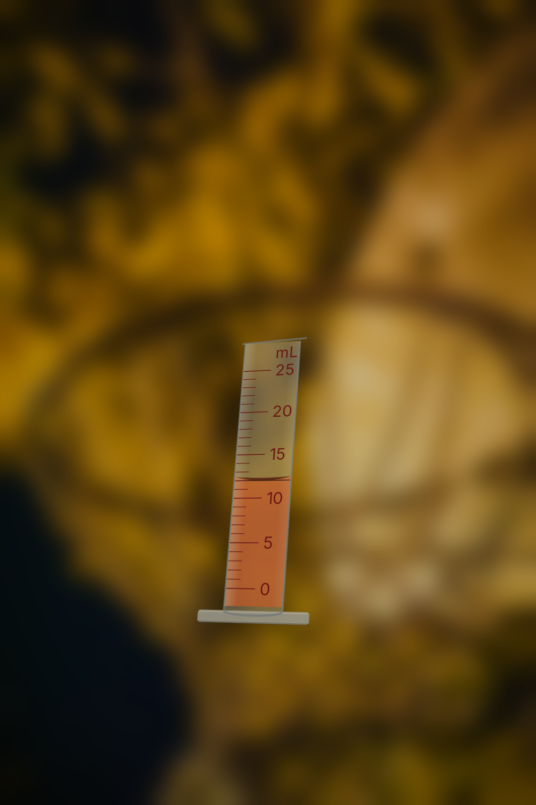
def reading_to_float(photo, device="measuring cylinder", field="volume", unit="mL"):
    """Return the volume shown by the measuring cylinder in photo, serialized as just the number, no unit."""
12
